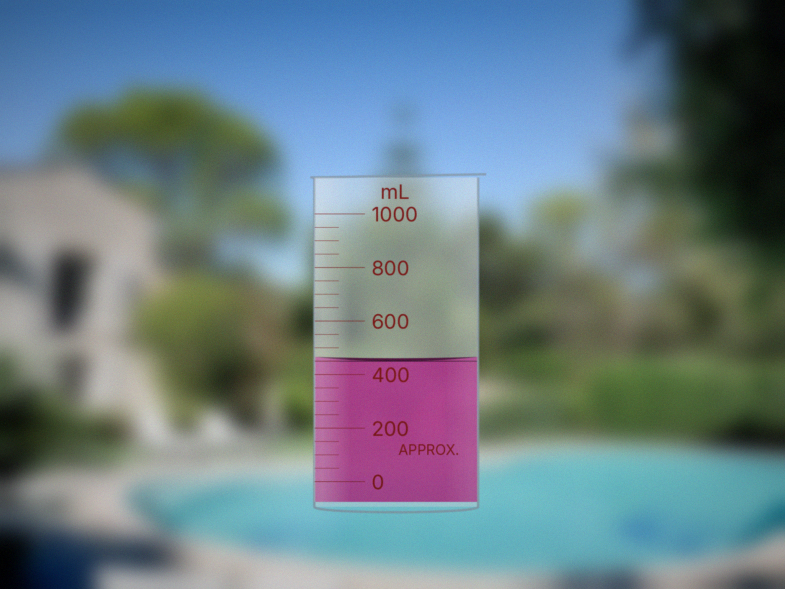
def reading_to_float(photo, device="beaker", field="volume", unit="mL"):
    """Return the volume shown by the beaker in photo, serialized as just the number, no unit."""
450
